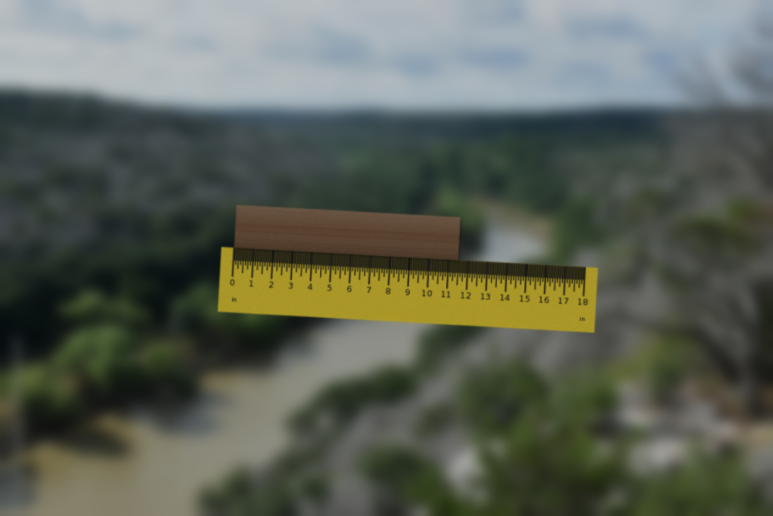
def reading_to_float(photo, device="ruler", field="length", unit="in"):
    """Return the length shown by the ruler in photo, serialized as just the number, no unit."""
11.5
